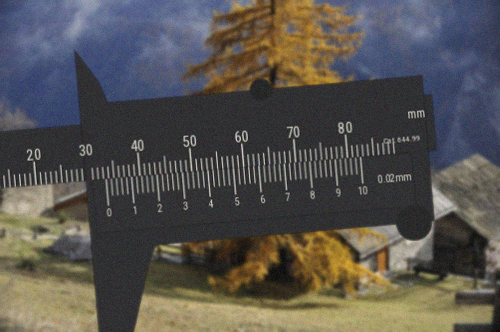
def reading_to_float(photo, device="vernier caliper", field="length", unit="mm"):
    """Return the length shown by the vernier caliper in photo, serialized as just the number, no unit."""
33.5
